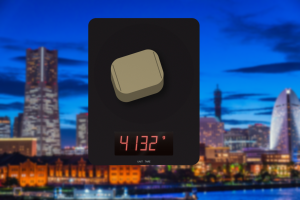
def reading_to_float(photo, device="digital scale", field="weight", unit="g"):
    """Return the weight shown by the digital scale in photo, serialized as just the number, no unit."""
4132
